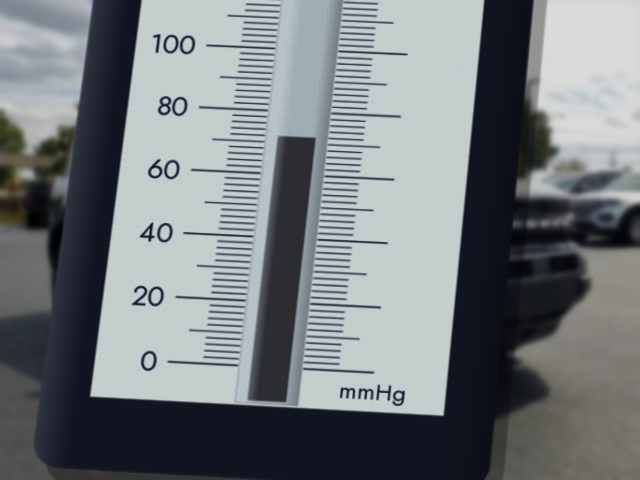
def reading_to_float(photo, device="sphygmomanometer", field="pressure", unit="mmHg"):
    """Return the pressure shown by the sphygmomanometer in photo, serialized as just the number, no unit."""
72
